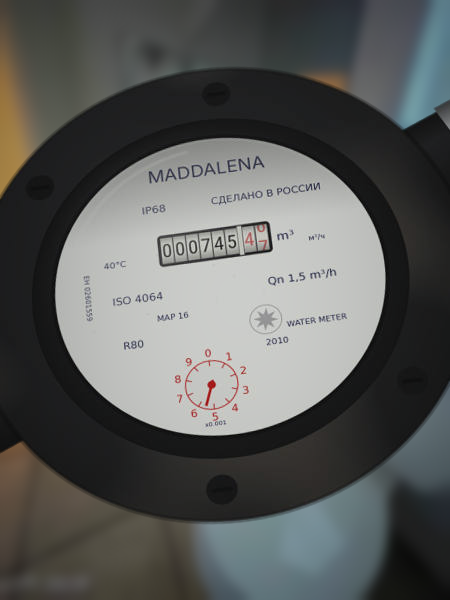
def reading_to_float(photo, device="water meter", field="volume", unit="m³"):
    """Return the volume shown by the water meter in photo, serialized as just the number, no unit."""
745.465
